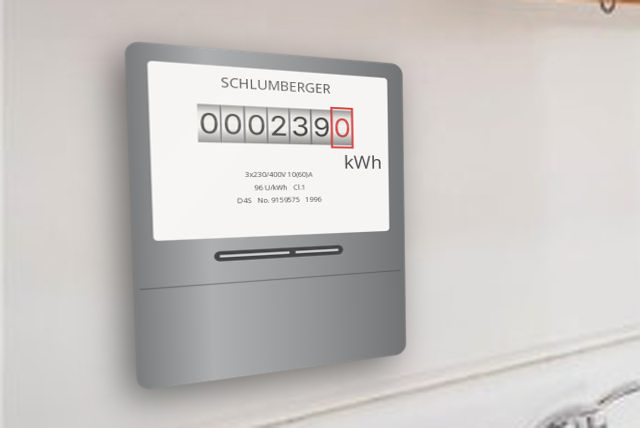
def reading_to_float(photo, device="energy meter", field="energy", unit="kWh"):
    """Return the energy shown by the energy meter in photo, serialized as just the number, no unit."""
239.0
